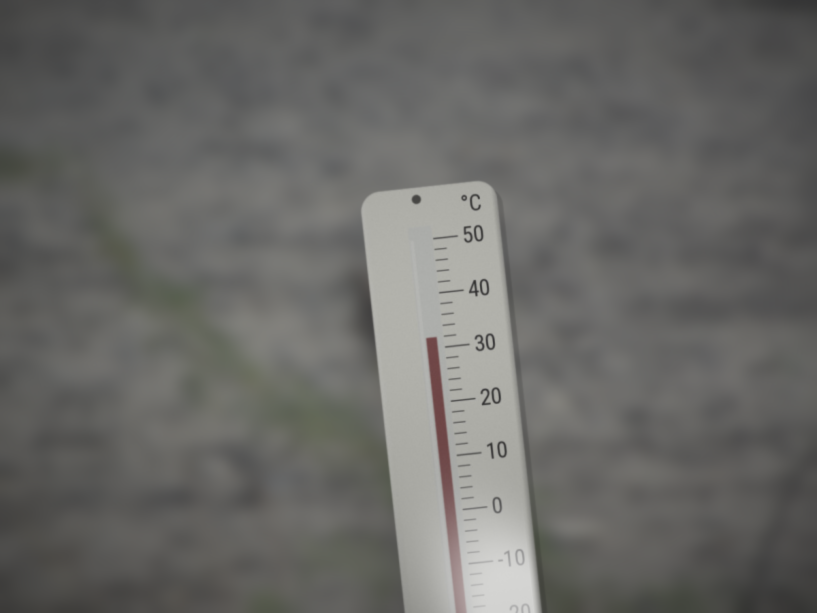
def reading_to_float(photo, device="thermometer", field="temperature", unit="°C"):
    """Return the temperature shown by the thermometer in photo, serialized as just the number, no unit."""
32
